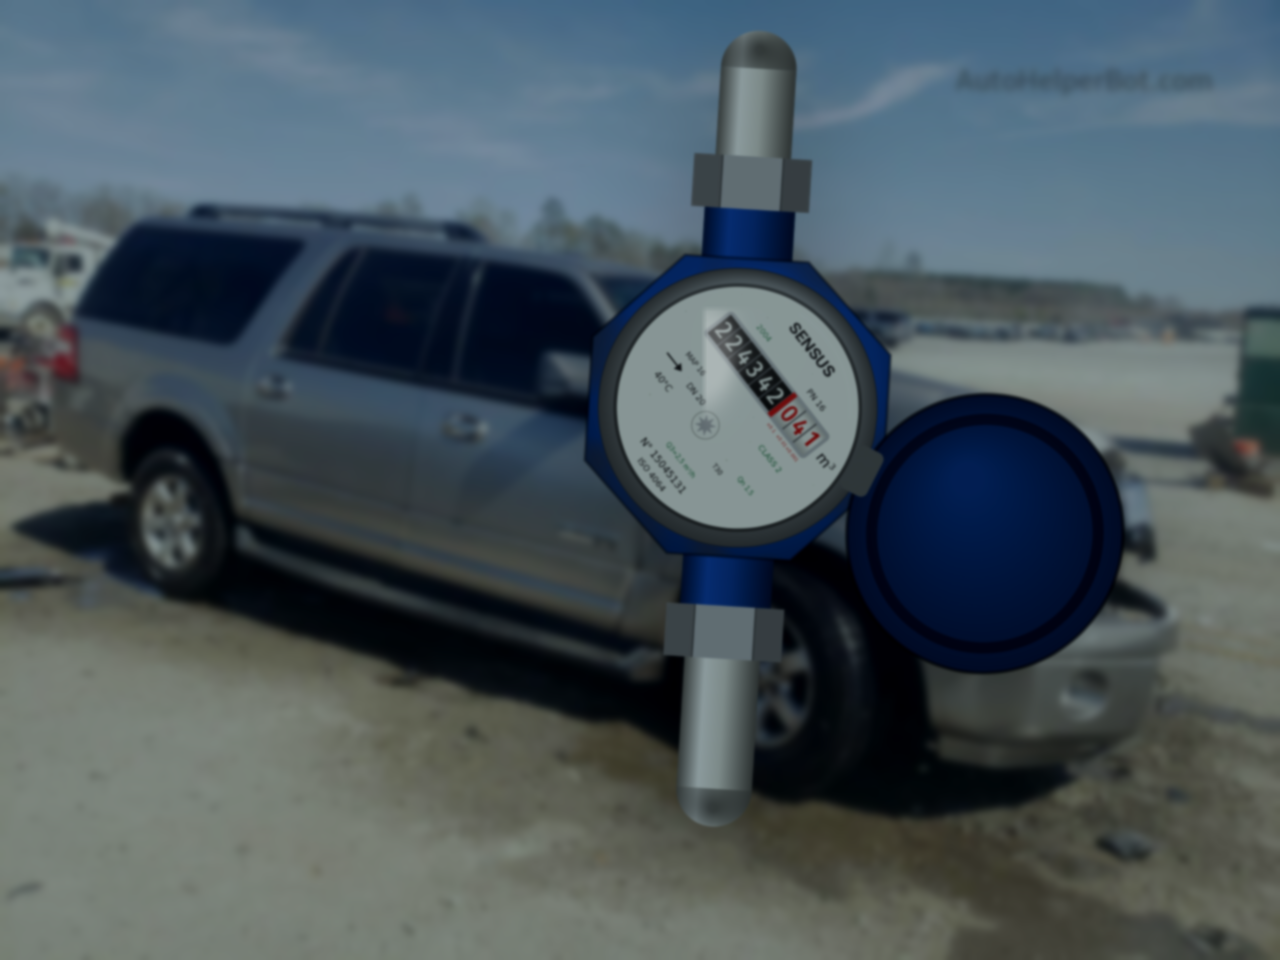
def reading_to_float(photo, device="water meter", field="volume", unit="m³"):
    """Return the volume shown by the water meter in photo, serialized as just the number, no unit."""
224342.041
